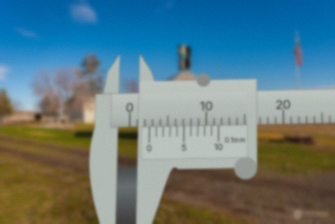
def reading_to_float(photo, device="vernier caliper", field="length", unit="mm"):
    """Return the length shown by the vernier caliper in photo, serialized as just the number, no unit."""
2.6
